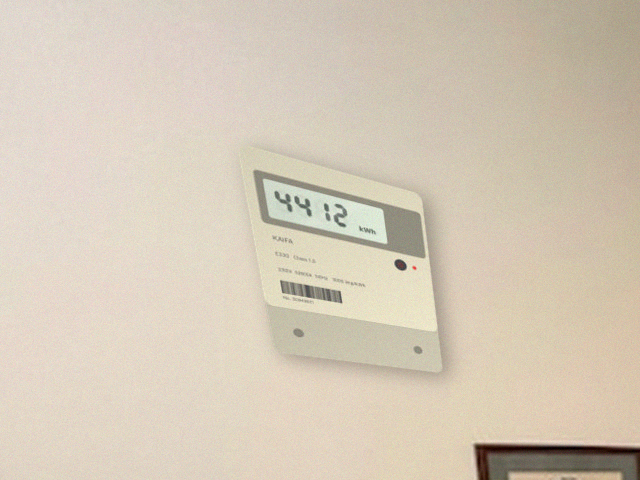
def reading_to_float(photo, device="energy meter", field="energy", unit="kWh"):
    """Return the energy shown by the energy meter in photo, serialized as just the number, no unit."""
4412
